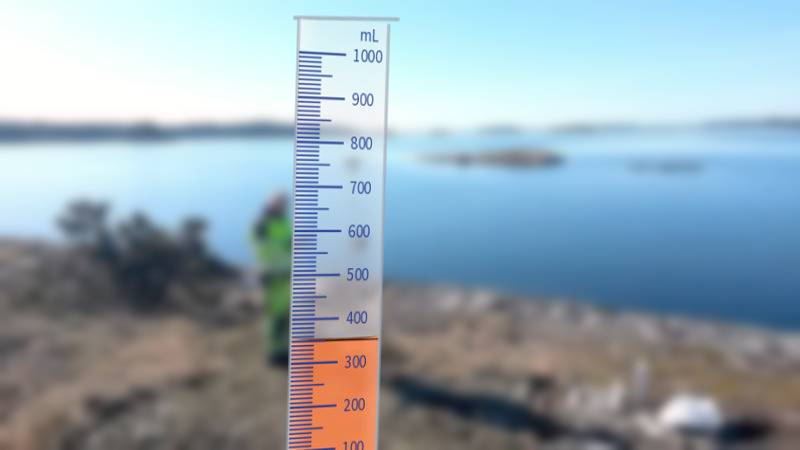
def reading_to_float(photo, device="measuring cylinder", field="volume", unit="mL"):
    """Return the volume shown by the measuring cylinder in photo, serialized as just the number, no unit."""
350
